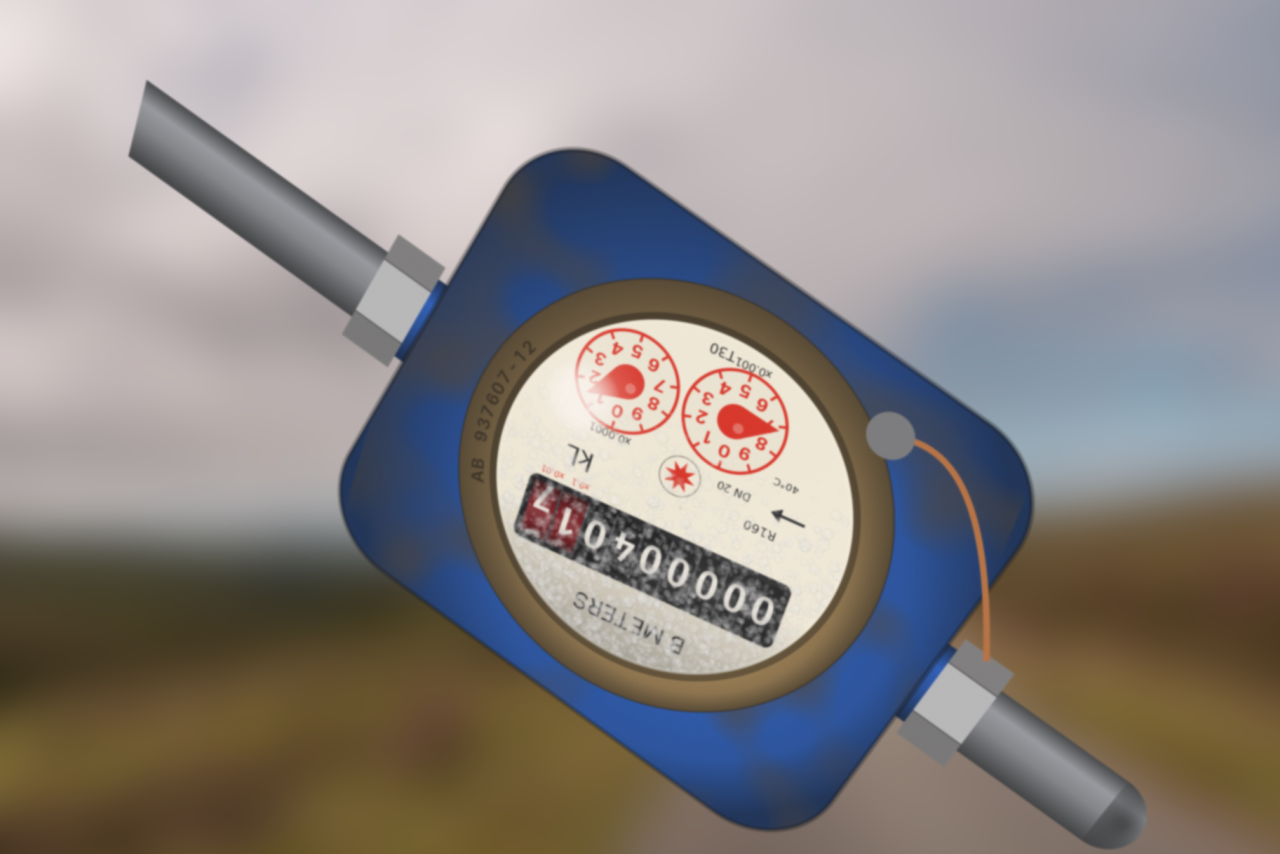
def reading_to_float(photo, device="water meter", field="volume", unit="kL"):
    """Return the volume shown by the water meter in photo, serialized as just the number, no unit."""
40.1671
